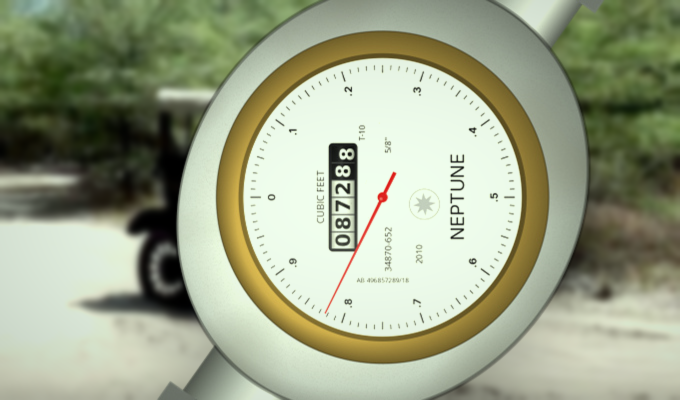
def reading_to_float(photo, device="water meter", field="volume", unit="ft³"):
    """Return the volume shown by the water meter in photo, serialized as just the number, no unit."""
87287.82
